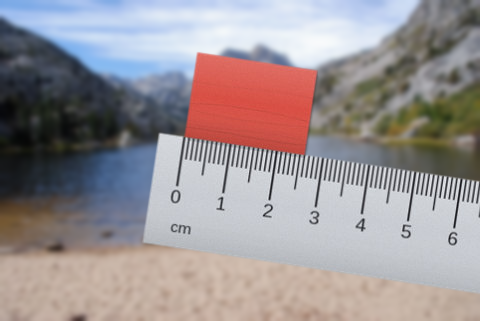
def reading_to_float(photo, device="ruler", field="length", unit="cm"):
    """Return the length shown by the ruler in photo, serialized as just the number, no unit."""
2.6
